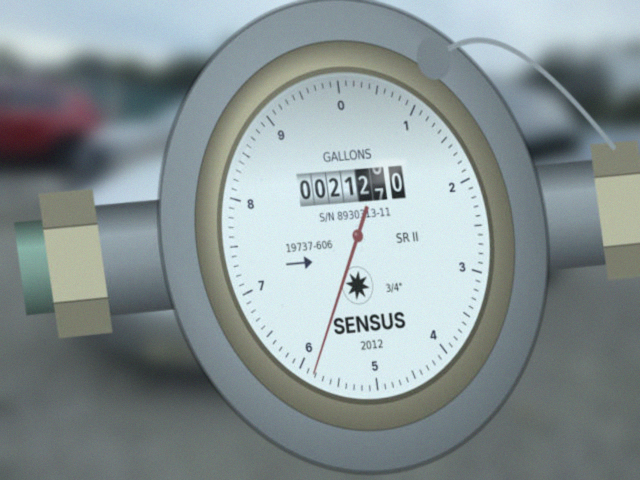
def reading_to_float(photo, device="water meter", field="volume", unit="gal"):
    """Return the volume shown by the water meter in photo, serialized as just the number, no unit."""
21265.8
